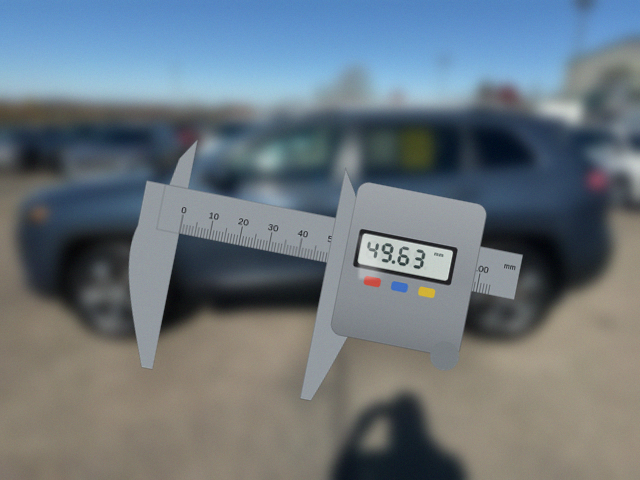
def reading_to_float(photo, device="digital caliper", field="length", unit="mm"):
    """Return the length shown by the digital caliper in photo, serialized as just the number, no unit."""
49.63
